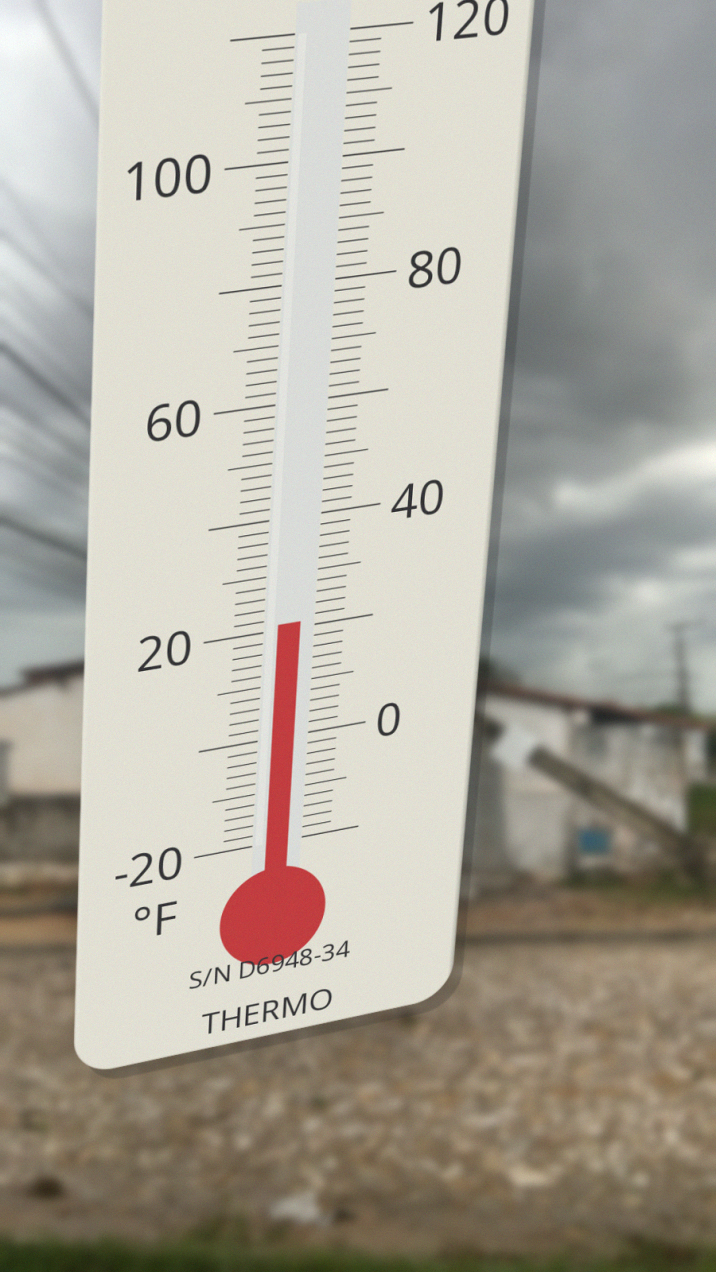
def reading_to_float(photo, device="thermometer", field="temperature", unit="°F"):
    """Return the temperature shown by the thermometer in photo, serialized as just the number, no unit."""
21
